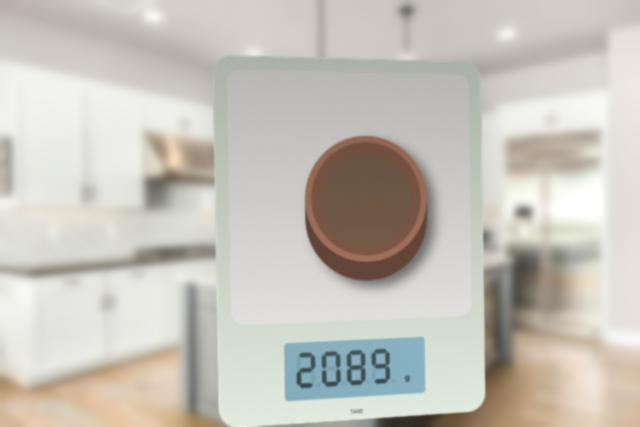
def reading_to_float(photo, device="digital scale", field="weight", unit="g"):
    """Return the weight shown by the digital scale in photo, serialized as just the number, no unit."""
2089
